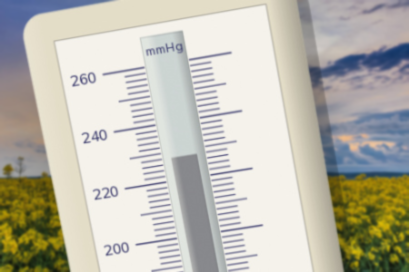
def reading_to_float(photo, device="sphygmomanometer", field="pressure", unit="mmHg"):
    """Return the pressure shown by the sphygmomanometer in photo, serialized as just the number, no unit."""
228
